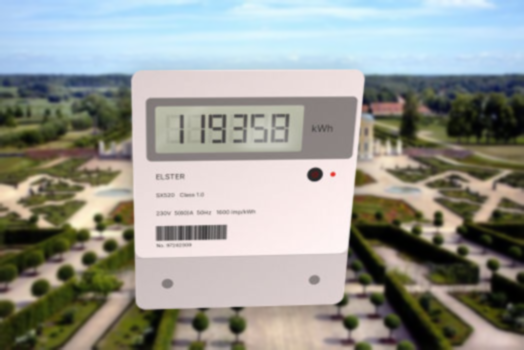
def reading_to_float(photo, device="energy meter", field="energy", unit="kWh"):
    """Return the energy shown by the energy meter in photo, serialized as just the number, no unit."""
119358
